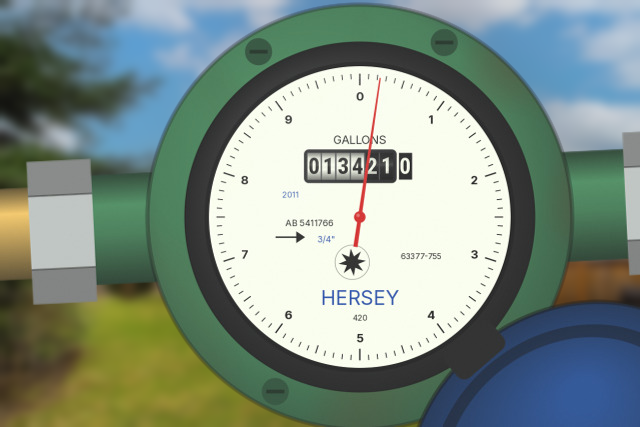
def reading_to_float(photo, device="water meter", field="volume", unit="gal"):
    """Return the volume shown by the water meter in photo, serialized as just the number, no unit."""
134210.2
